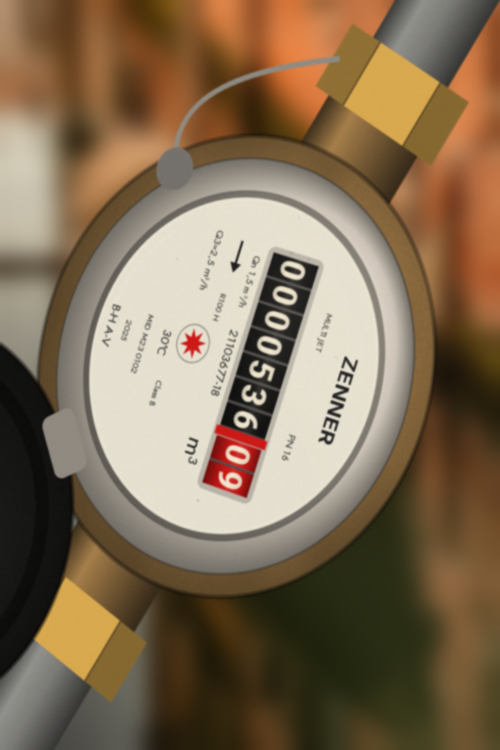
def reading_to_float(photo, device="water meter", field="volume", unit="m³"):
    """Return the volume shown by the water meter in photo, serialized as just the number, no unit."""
536.09
